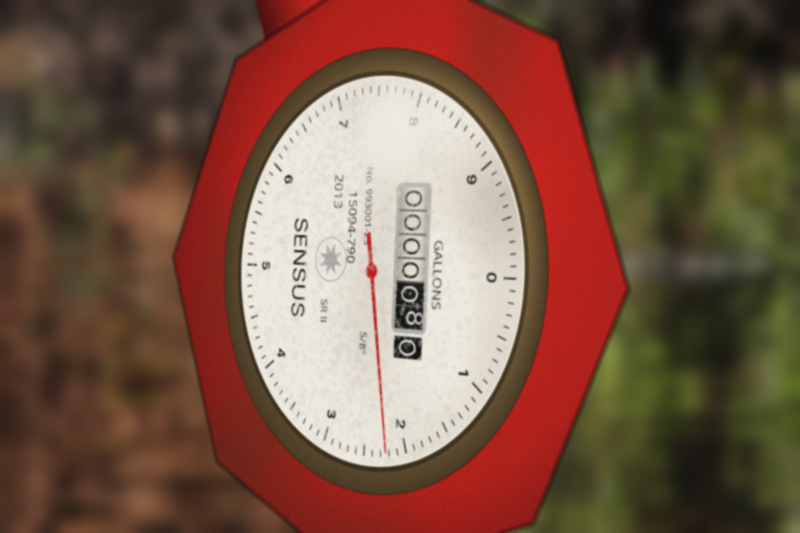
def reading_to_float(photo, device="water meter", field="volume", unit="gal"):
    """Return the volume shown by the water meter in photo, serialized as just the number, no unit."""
82.2
